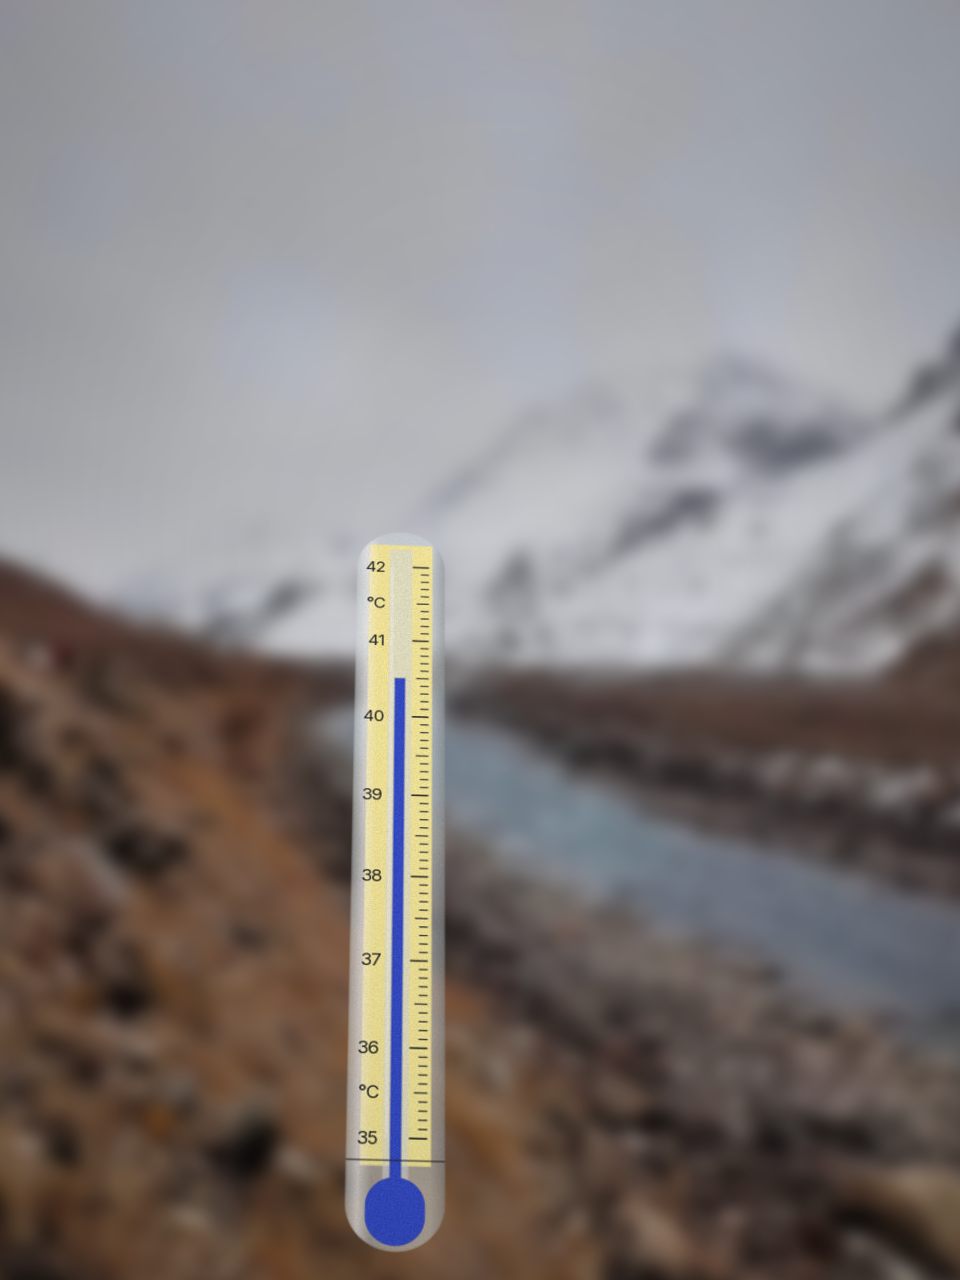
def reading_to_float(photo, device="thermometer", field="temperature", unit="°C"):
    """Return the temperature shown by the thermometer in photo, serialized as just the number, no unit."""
40.5
